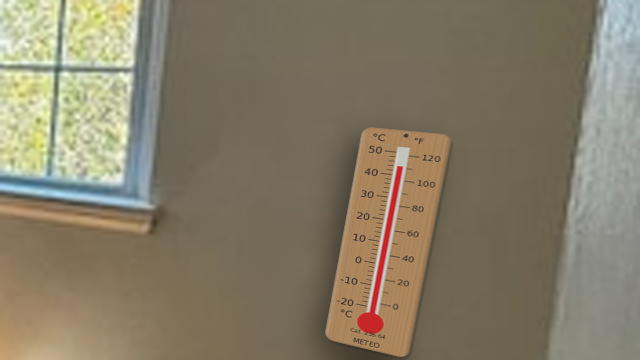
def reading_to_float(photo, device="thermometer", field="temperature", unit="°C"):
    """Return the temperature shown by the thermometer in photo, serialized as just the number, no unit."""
44
